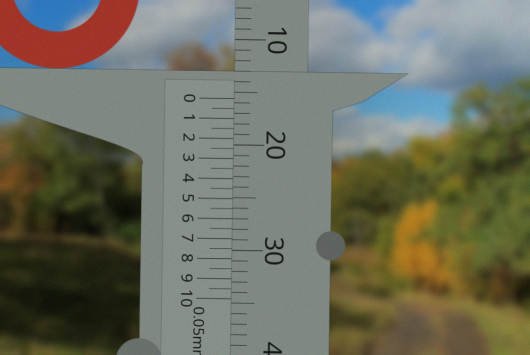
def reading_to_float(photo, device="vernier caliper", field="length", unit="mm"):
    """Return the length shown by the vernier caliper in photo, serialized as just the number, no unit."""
15.6
